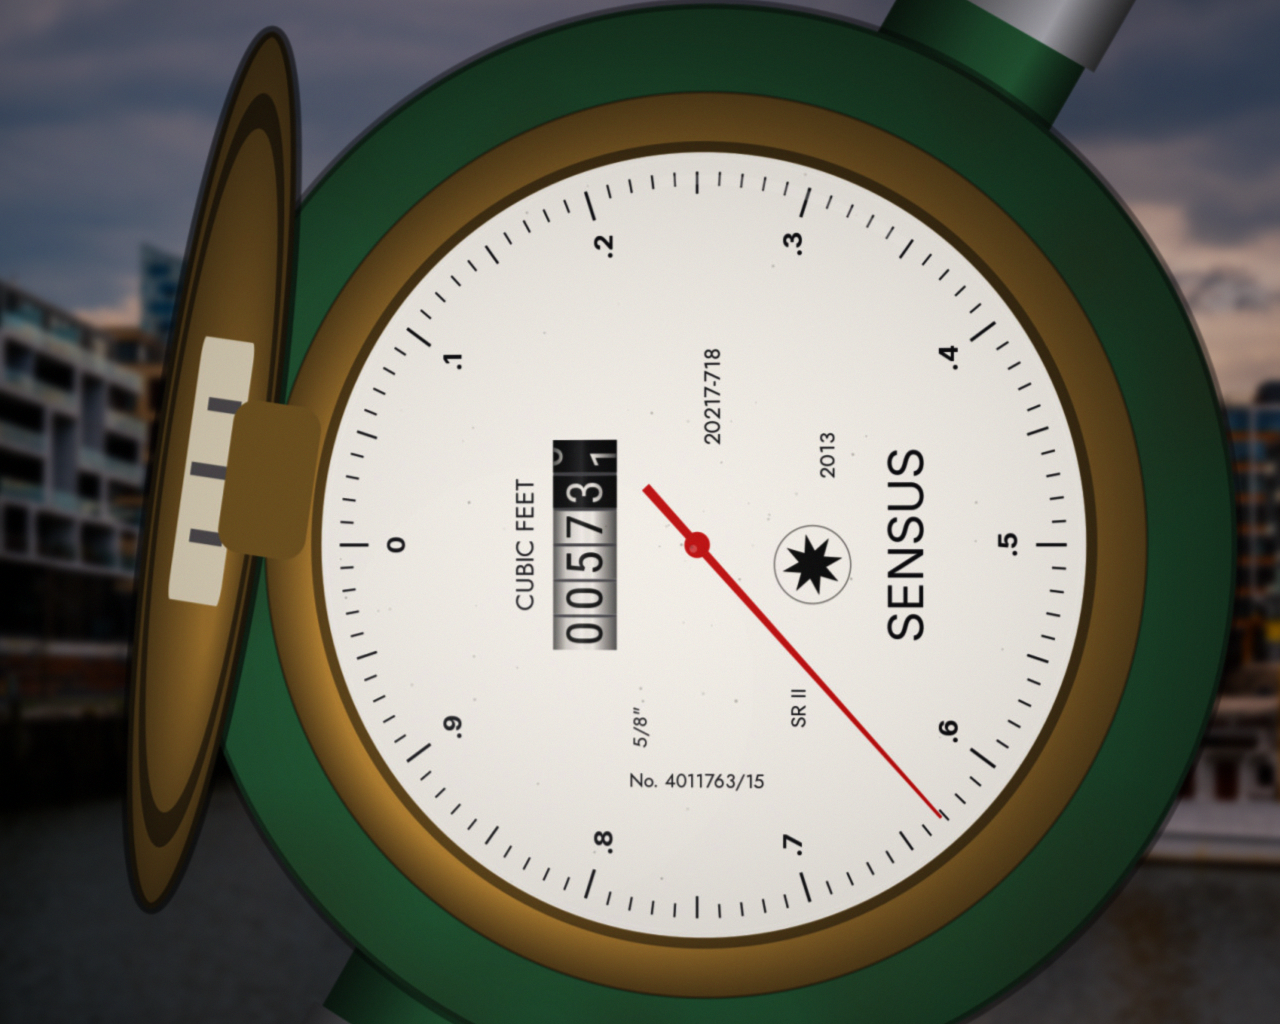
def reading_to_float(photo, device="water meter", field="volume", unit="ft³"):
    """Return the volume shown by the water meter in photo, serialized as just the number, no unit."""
5730.63
